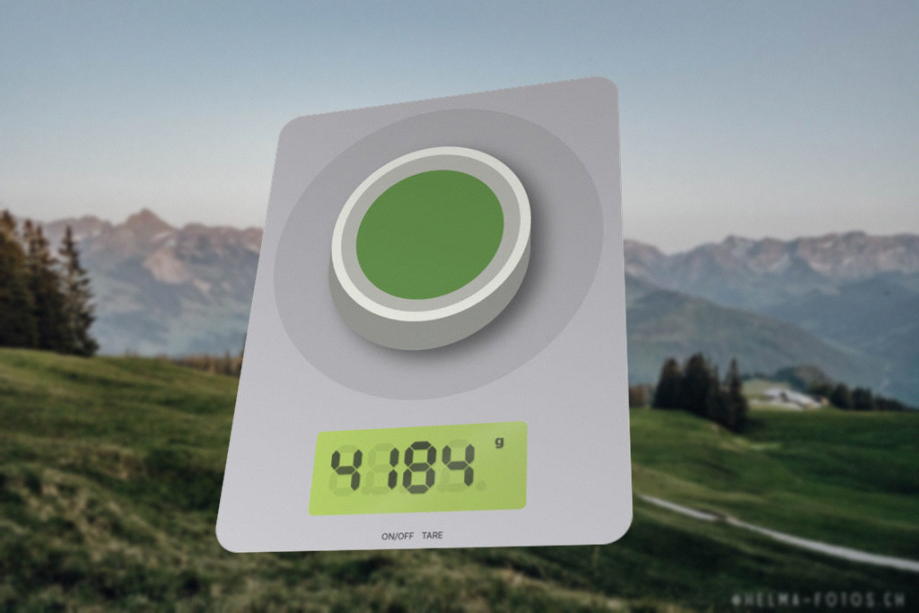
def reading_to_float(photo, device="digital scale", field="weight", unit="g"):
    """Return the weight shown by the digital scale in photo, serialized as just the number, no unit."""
4184
